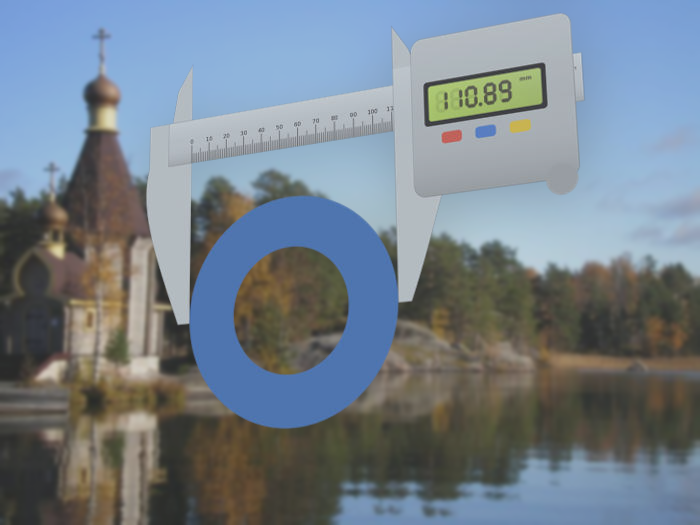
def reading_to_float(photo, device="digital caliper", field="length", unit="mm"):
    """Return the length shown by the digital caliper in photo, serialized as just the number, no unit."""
110.89
